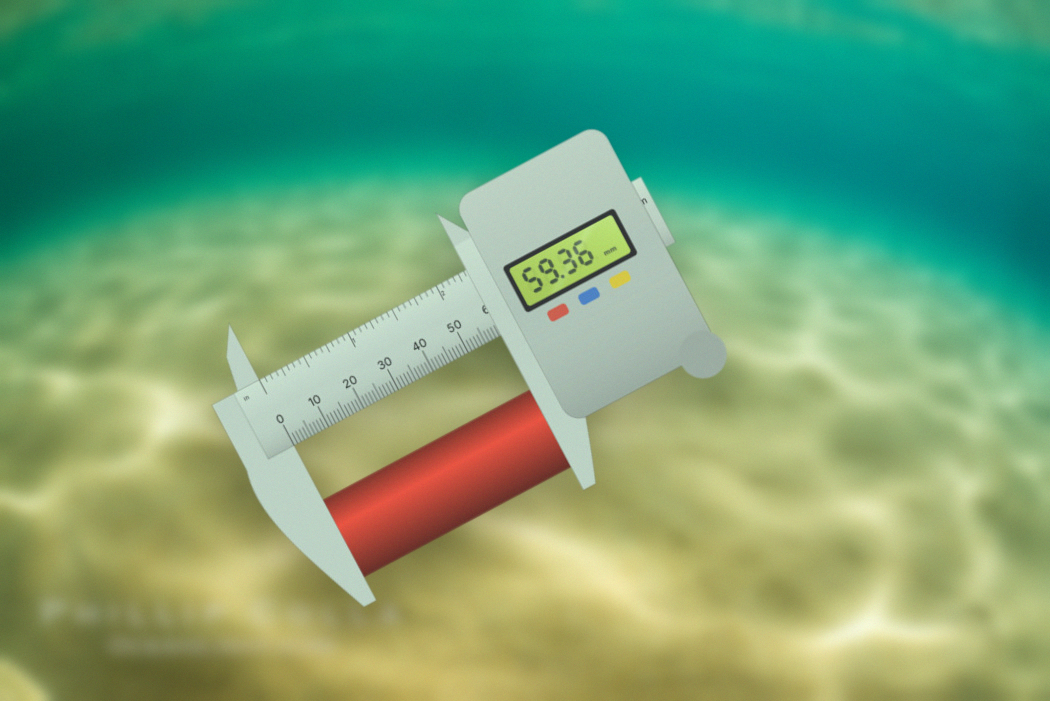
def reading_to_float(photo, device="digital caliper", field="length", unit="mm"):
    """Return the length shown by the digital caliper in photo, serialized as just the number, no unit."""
59.36
